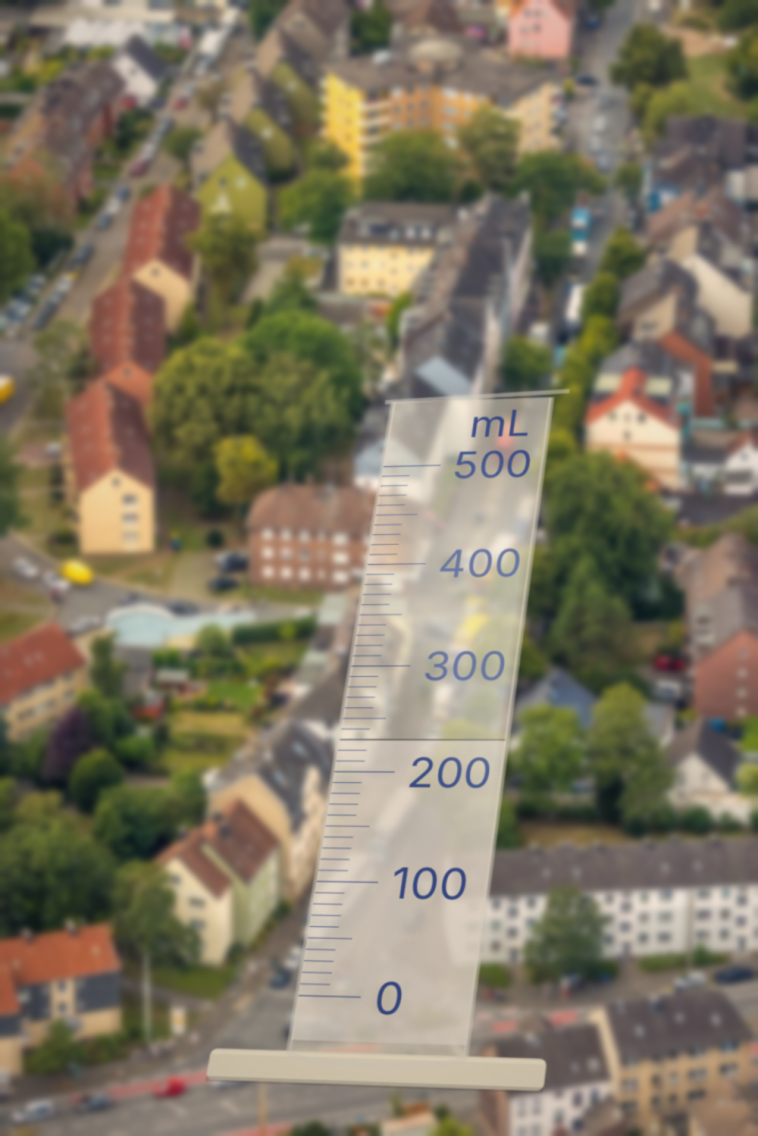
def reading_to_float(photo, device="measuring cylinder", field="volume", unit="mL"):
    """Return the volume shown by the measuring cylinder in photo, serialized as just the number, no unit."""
230
